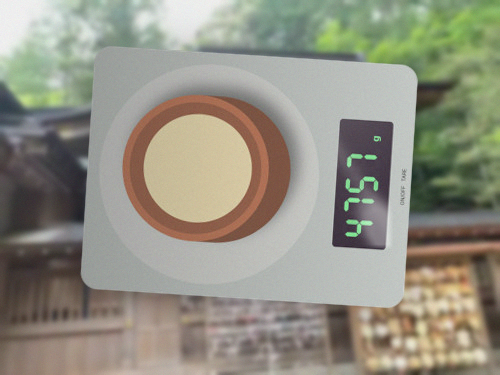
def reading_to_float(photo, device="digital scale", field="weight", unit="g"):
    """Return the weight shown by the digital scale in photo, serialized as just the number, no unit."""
4757
